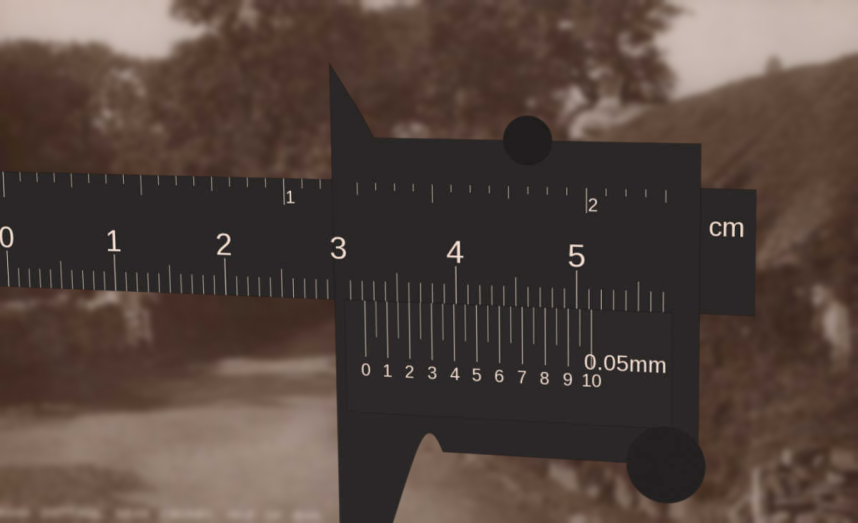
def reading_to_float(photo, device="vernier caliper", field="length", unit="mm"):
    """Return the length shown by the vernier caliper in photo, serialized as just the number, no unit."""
32.2
